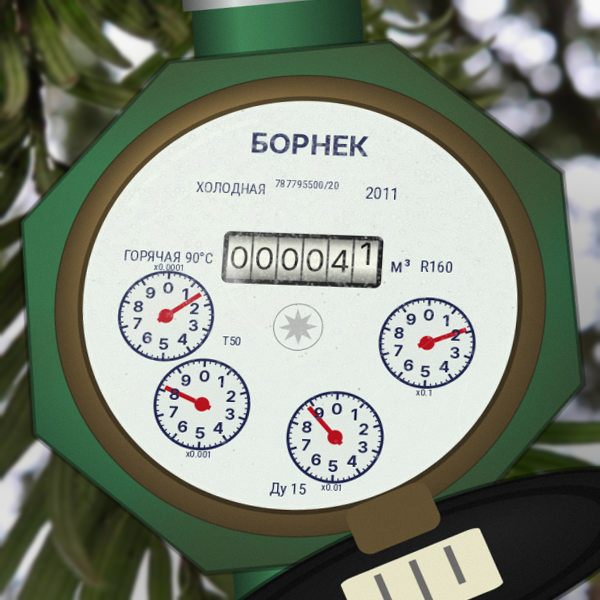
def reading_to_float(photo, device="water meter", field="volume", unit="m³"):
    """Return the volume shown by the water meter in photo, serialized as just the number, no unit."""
41.1881
